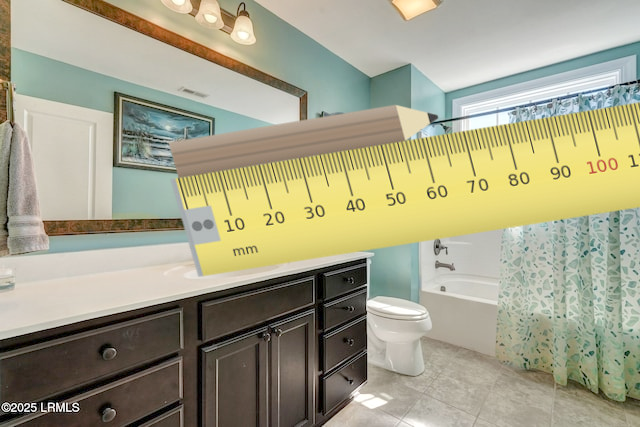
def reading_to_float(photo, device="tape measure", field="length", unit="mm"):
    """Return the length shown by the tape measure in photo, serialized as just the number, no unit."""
65
